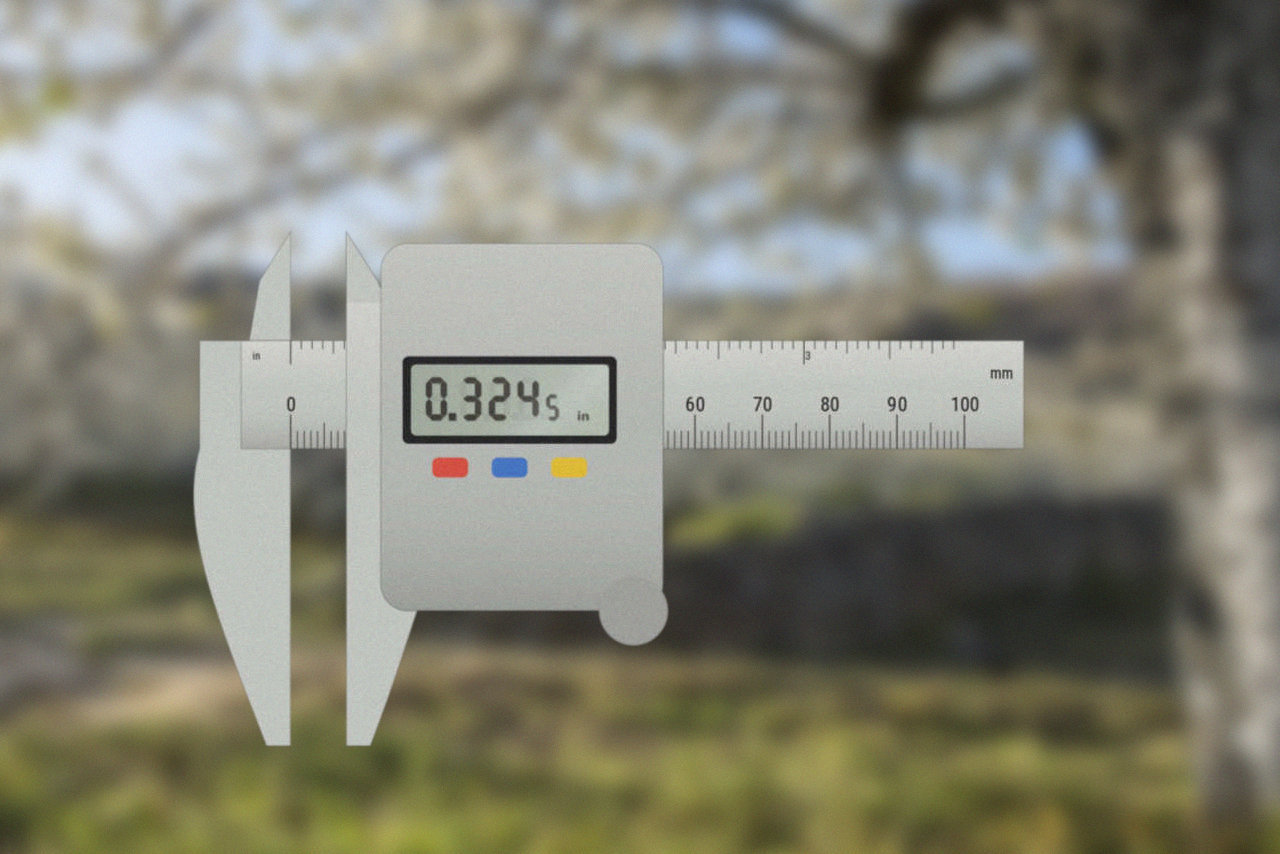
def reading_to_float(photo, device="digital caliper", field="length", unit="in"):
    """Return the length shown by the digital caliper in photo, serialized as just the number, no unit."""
0.3245
